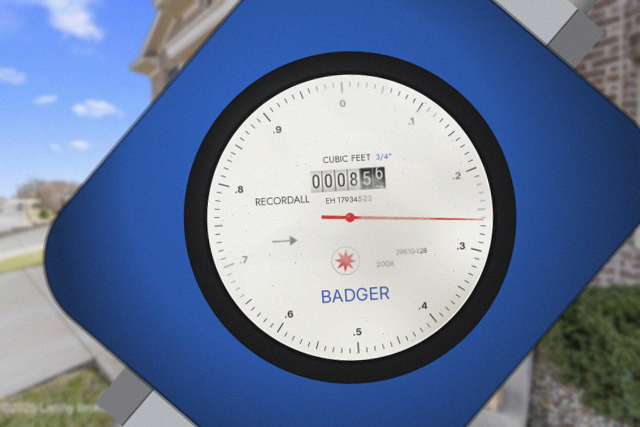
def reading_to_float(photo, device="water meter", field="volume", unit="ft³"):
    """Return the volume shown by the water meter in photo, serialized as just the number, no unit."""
856.26
